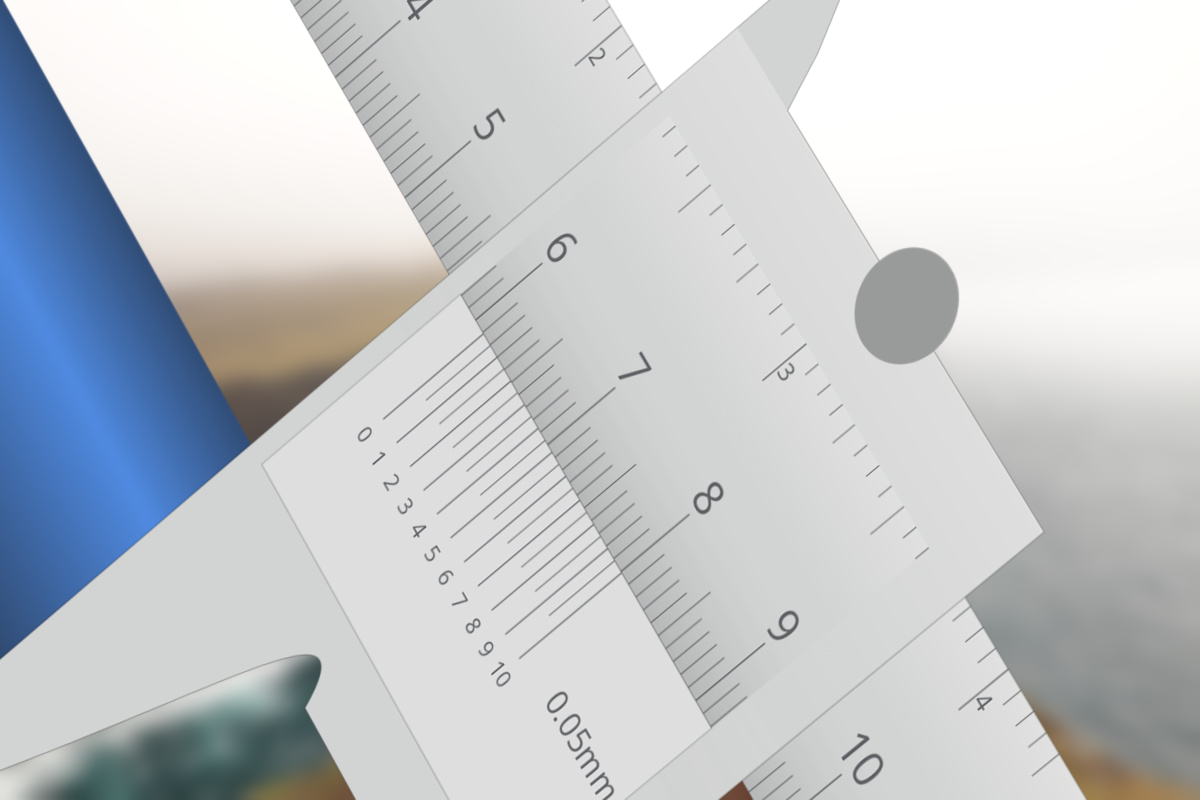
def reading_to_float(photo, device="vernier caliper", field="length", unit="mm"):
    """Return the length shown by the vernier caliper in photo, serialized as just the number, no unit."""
61.1
